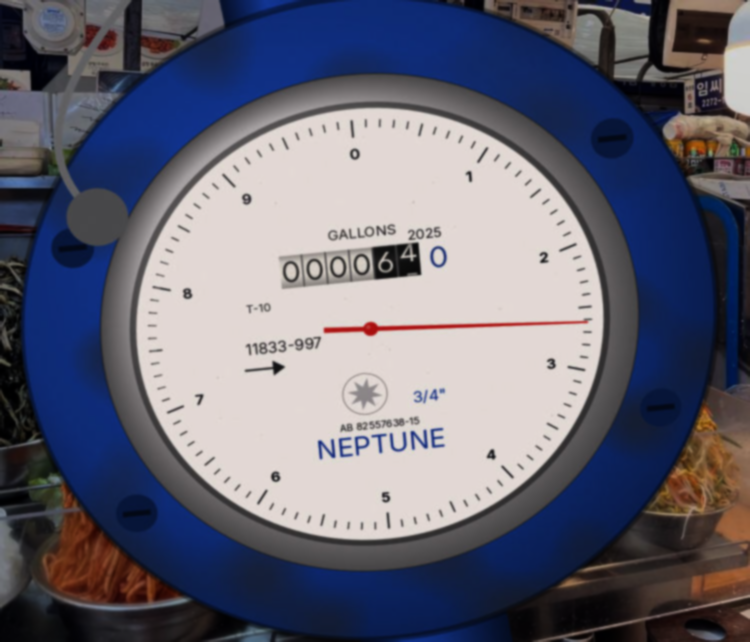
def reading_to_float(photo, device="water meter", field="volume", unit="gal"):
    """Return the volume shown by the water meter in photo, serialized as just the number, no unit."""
642.6
